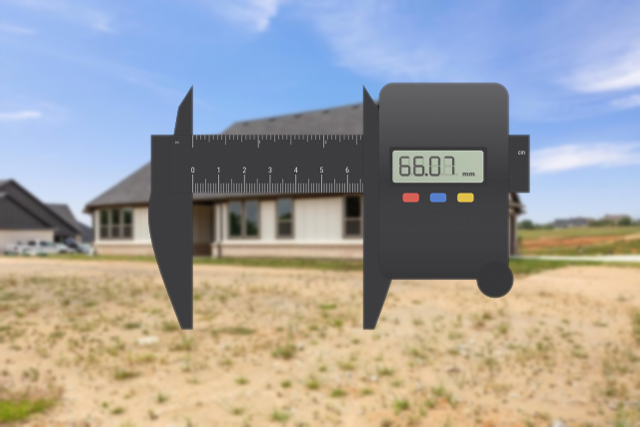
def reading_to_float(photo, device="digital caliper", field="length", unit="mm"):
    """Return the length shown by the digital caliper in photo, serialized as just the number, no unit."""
66.07
